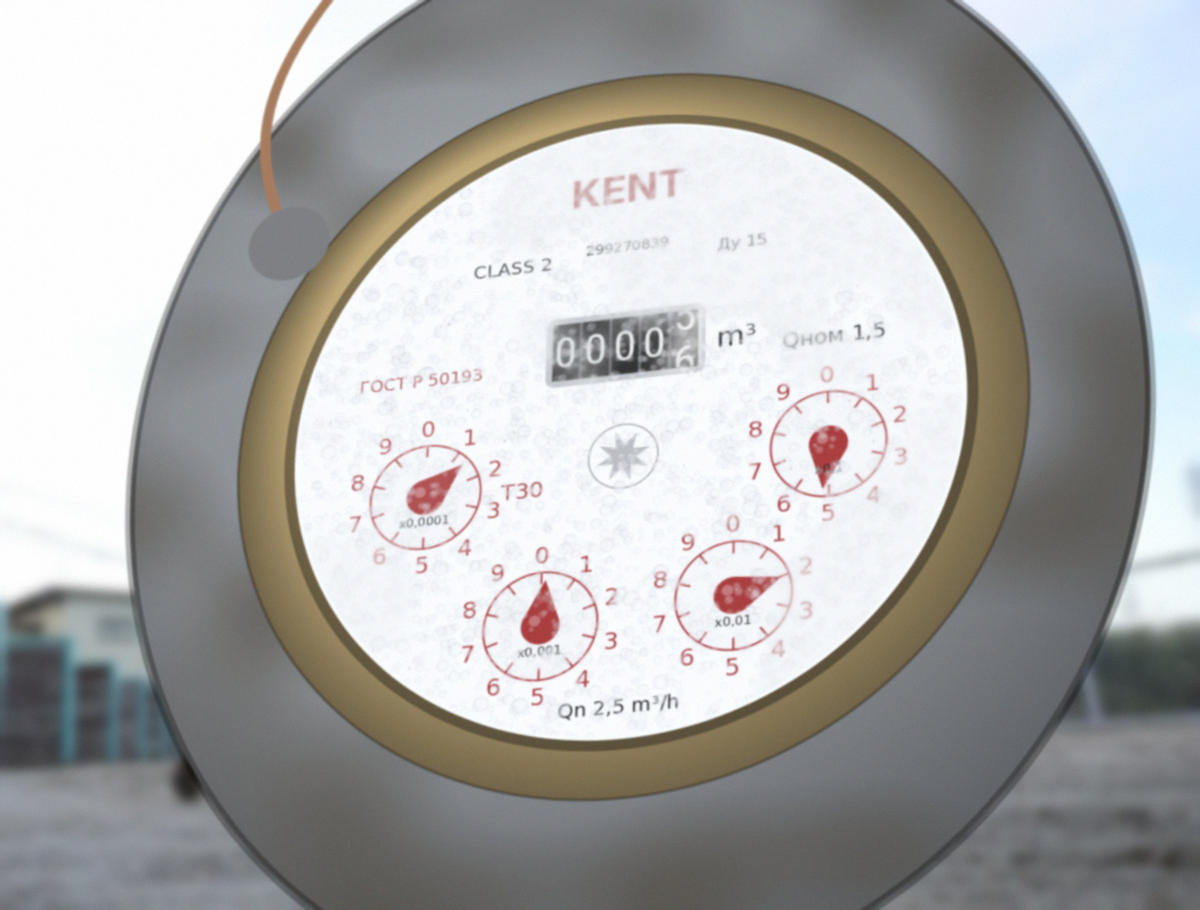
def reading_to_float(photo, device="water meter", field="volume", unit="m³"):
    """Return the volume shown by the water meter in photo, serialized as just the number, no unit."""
5.5201
